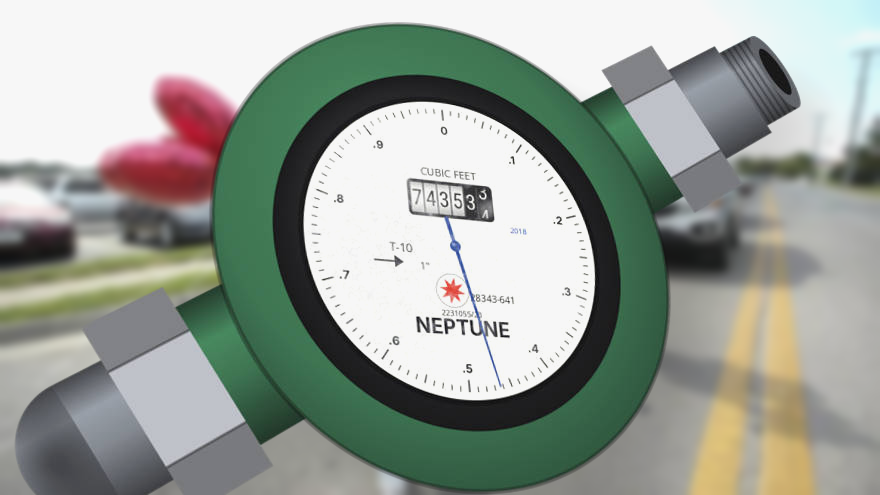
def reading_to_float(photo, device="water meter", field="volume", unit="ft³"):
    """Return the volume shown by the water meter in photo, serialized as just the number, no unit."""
743533.46
